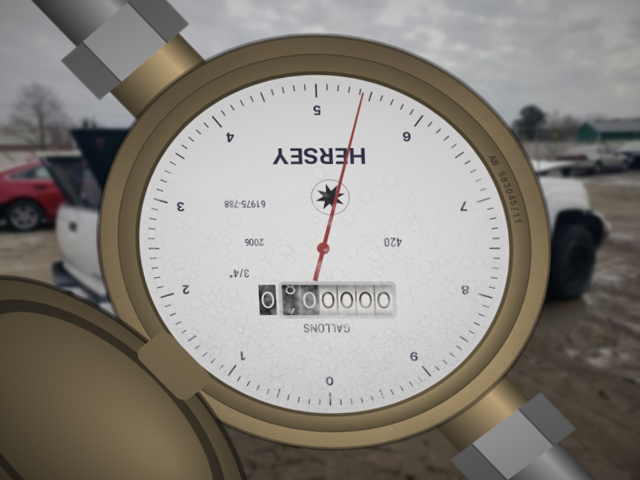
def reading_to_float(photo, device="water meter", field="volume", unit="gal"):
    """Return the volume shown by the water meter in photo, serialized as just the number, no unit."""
75.4
